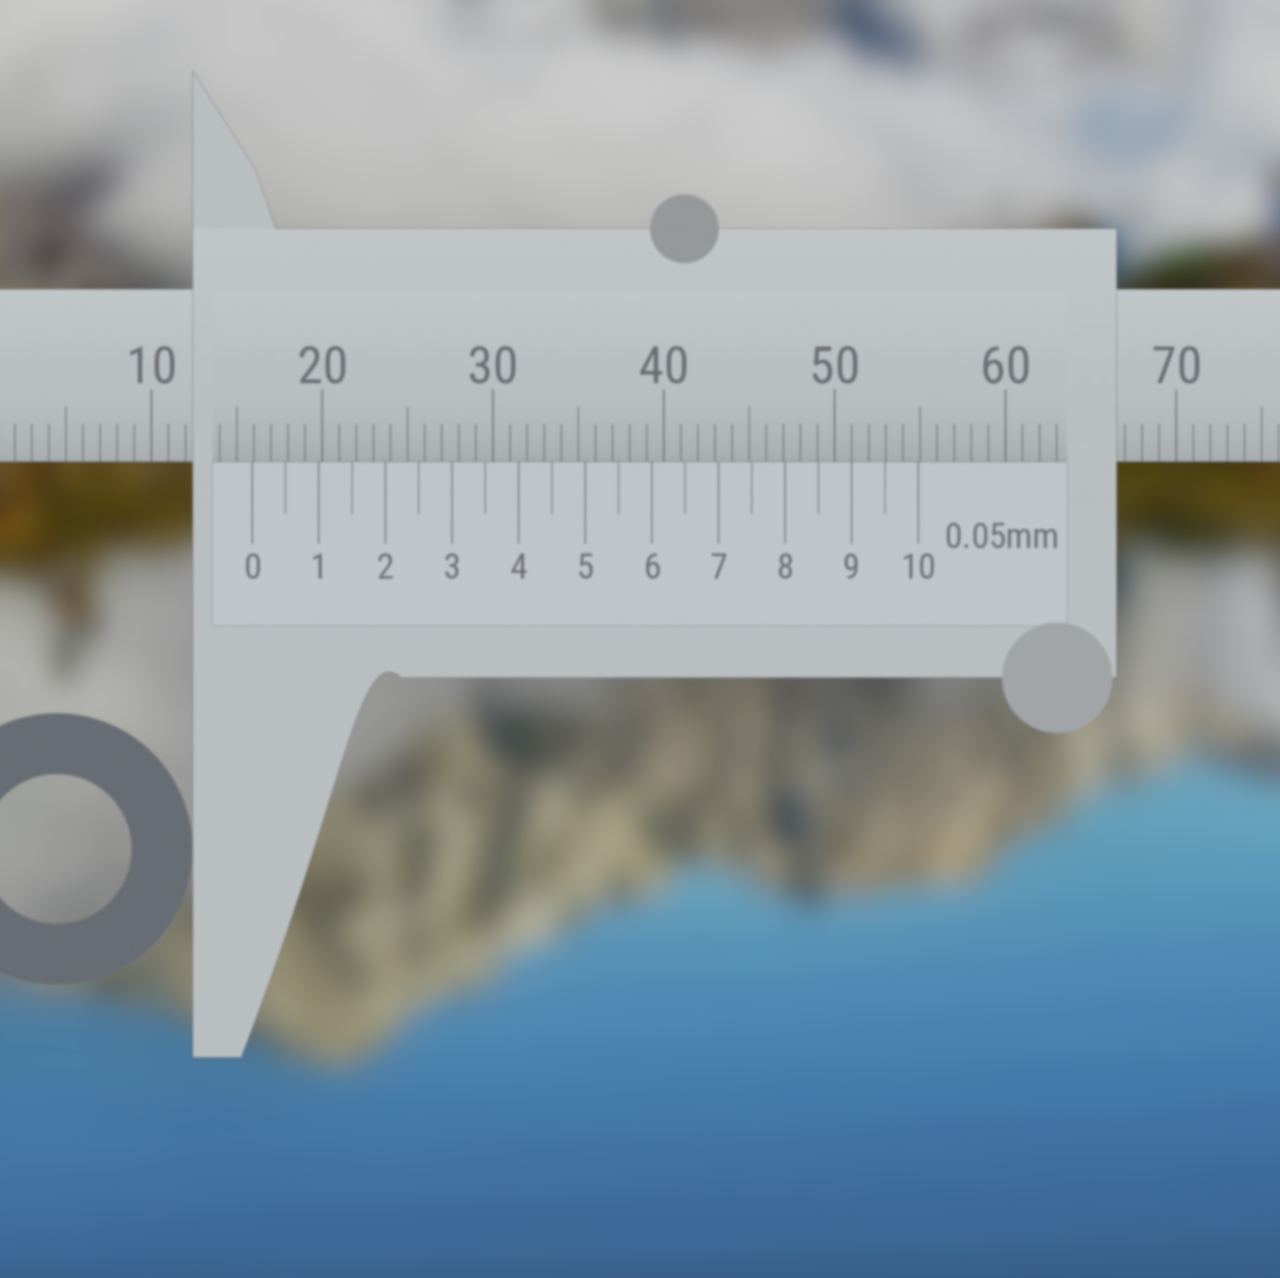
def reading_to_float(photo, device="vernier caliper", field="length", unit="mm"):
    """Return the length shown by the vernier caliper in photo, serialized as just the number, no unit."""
15.9
